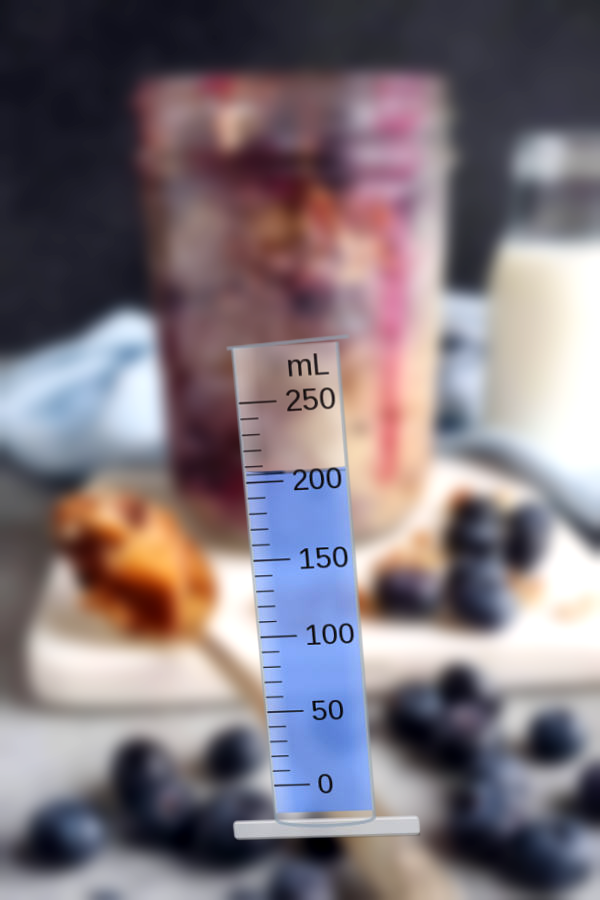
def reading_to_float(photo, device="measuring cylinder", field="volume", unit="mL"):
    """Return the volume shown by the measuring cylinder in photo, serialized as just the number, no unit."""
205
